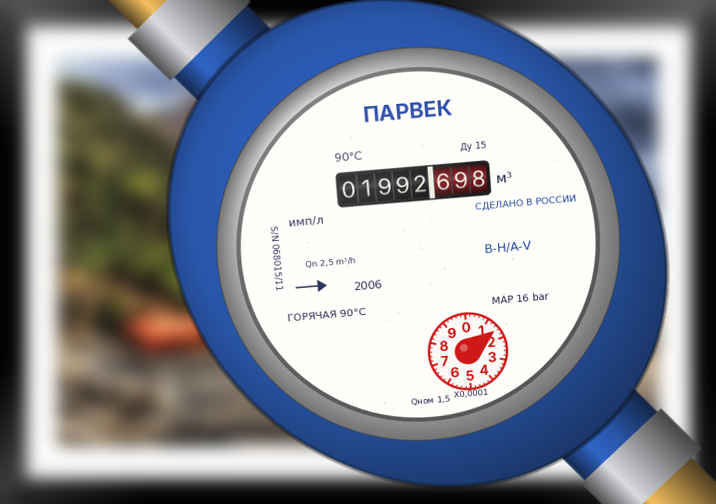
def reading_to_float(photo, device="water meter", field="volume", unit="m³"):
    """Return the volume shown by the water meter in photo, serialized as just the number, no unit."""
1992.6981
